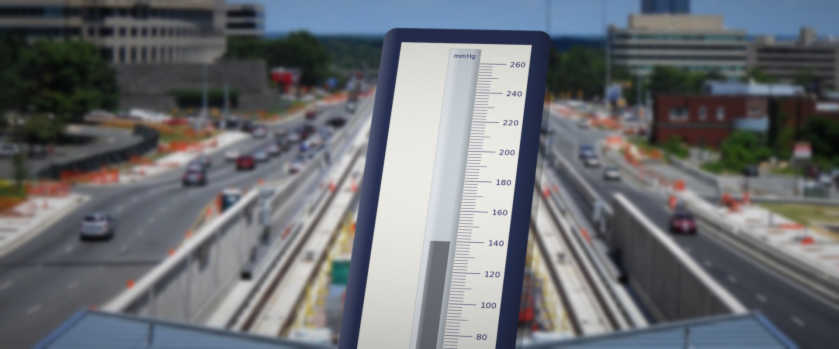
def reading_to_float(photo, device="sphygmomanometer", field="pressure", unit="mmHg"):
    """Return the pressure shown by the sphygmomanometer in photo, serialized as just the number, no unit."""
140
